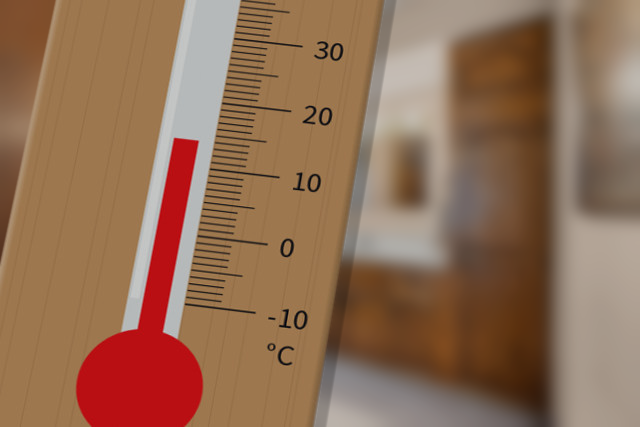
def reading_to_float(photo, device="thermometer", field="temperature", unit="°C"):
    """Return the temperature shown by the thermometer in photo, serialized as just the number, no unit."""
14
